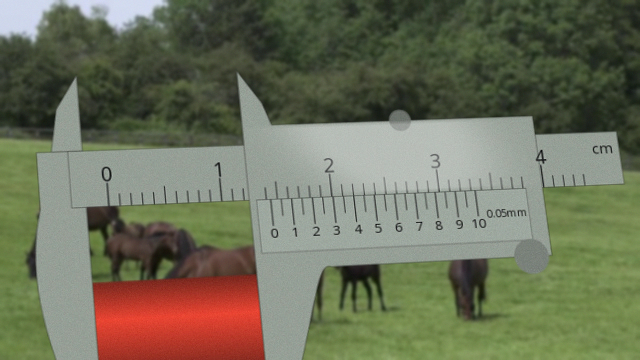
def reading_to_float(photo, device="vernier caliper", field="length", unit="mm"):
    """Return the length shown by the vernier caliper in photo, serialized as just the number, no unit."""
14.4
